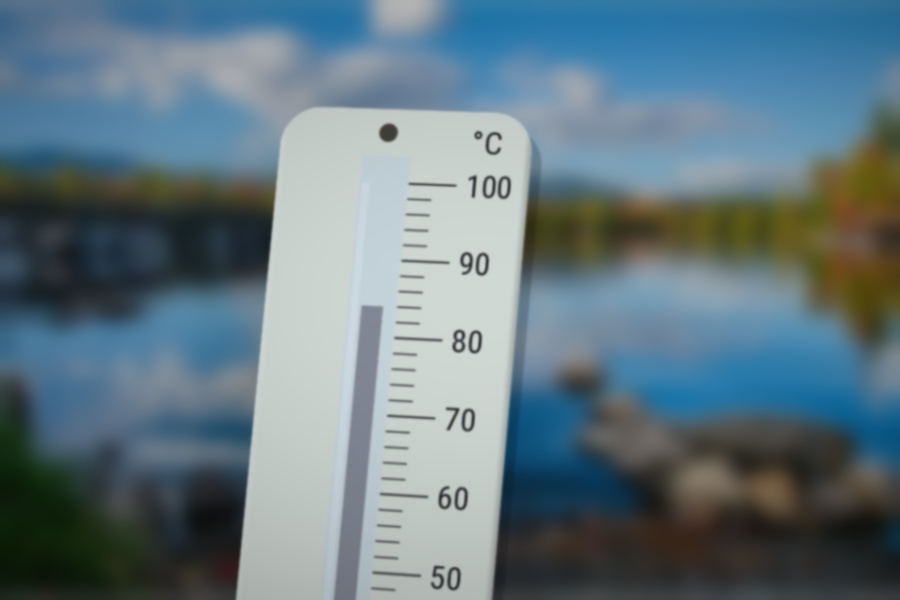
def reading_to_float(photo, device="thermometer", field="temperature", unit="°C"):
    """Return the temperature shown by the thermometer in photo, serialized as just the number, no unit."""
84
